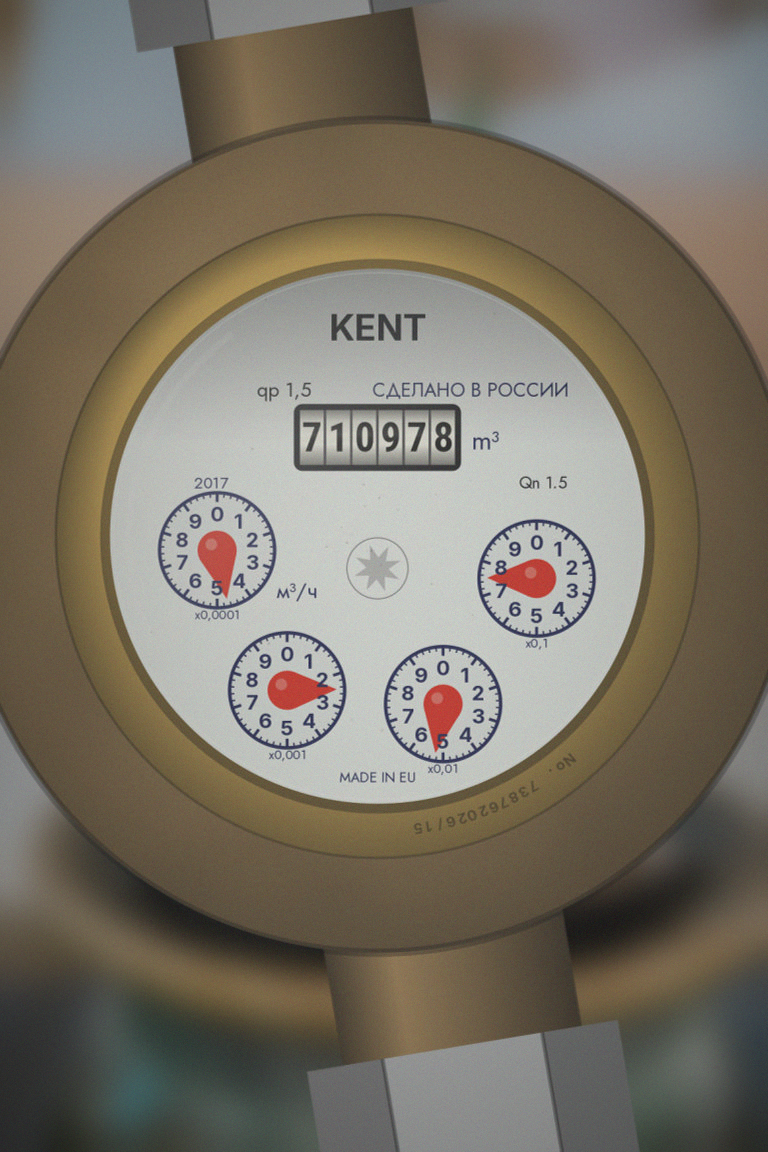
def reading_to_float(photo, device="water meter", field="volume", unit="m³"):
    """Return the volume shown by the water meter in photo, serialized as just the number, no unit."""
710978.7524
